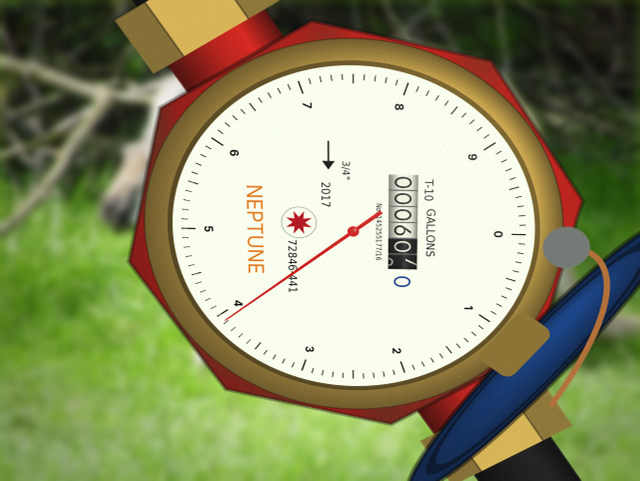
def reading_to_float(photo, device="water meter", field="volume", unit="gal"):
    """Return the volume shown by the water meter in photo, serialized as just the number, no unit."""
6073.9
